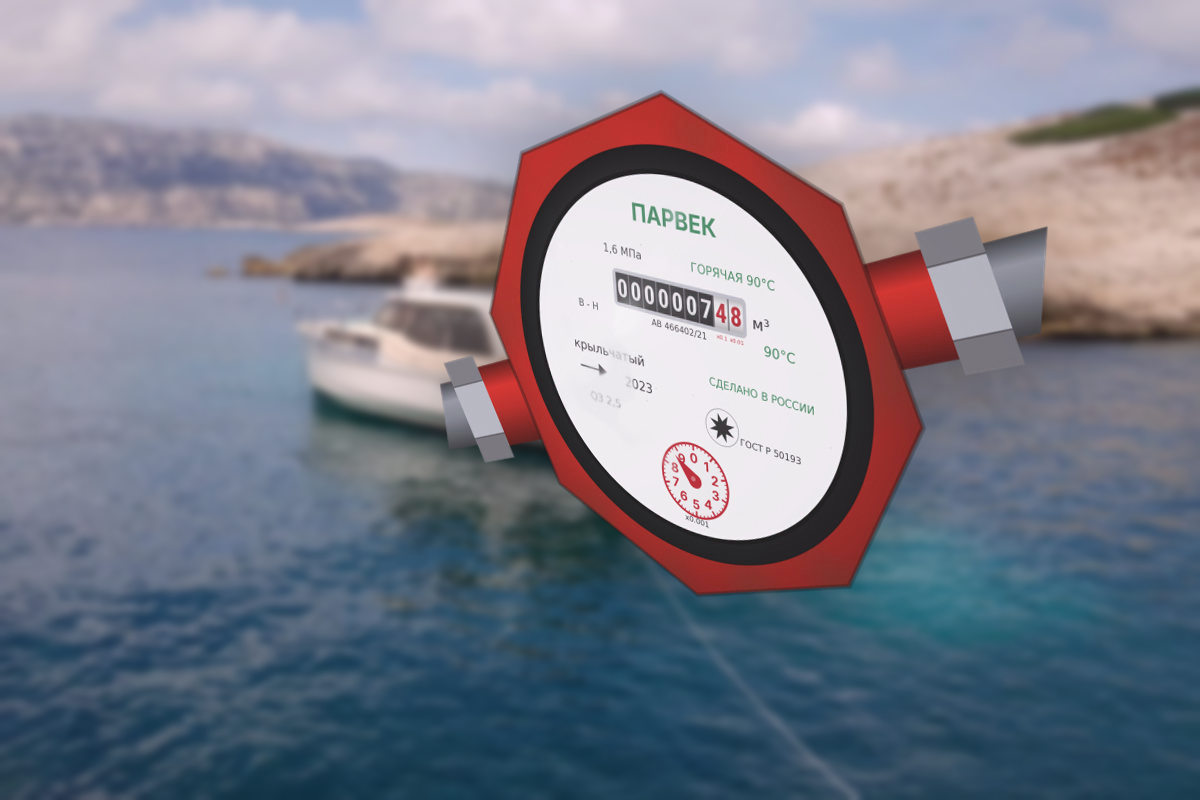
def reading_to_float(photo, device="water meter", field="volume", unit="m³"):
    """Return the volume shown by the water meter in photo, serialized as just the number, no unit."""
7.488
